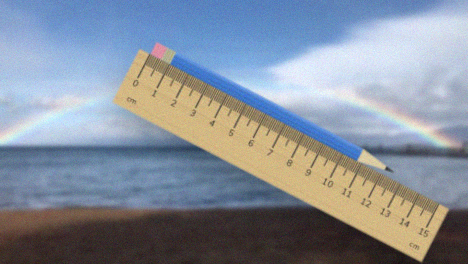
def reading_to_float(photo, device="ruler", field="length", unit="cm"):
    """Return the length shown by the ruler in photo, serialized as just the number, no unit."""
12.5
